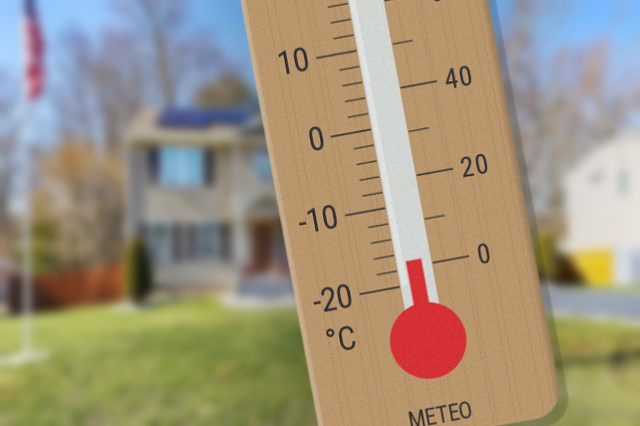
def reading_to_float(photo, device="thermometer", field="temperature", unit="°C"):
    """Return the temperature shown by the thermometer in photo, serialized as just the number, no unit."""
-17
